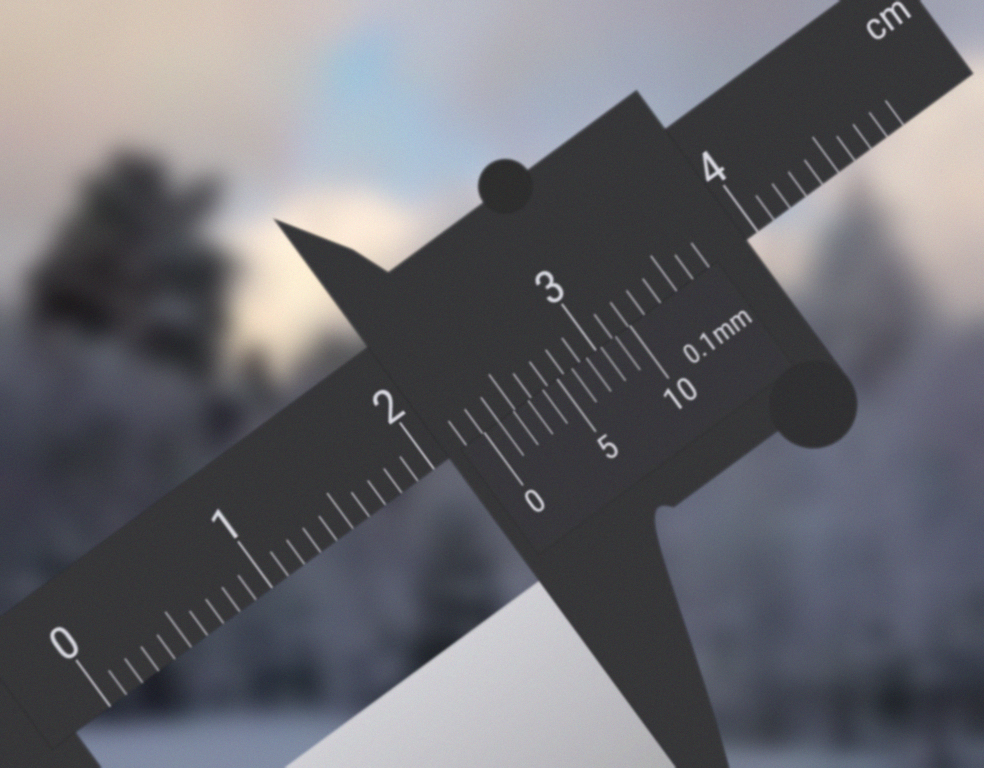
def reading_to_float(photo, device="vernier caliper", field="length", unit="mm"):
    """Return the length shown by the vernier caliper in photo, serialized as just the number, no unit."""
23.1
